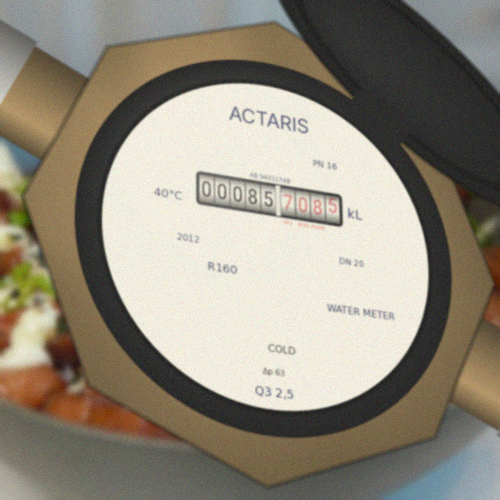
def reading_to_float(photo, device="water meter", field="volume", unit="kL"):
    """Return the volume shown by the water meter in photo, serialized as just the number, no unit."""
85.7085
